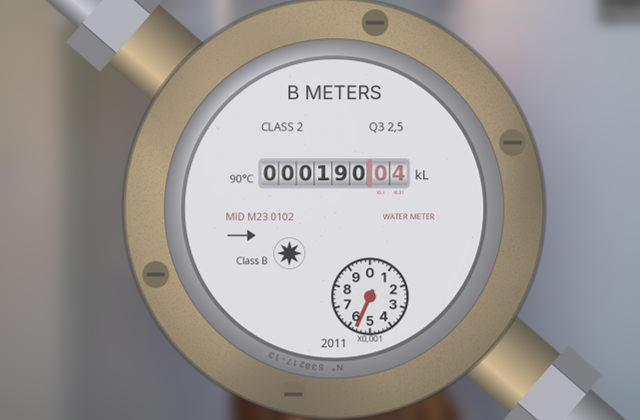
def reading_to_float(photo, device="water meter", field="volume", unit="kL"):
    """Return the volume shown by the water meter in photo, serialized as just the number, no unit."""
190.045
